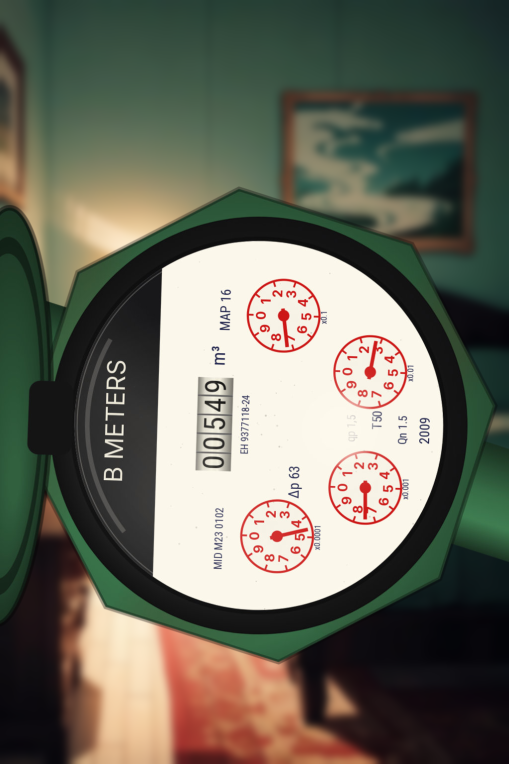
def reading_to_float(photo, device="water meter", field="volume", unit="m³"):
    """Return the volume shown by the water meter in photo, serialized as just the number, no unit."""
549.7274
